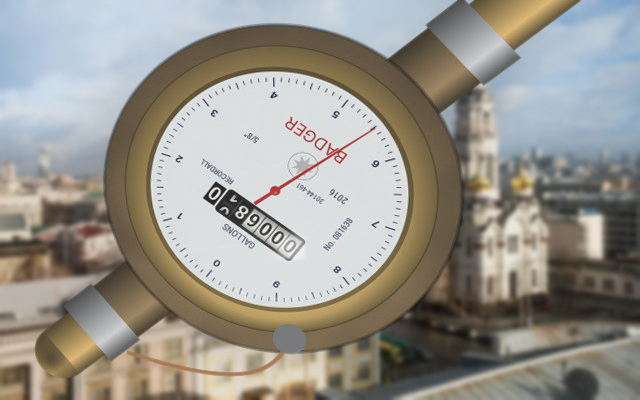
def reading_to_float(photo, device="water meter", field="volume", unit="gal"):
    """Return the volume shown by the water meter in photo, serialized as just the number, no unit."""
6805.5
